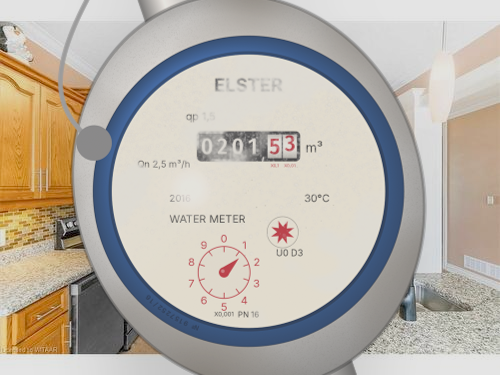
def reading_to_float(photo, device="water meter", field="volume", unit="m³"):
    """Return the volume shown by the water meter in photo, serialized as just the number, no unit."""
201.531
